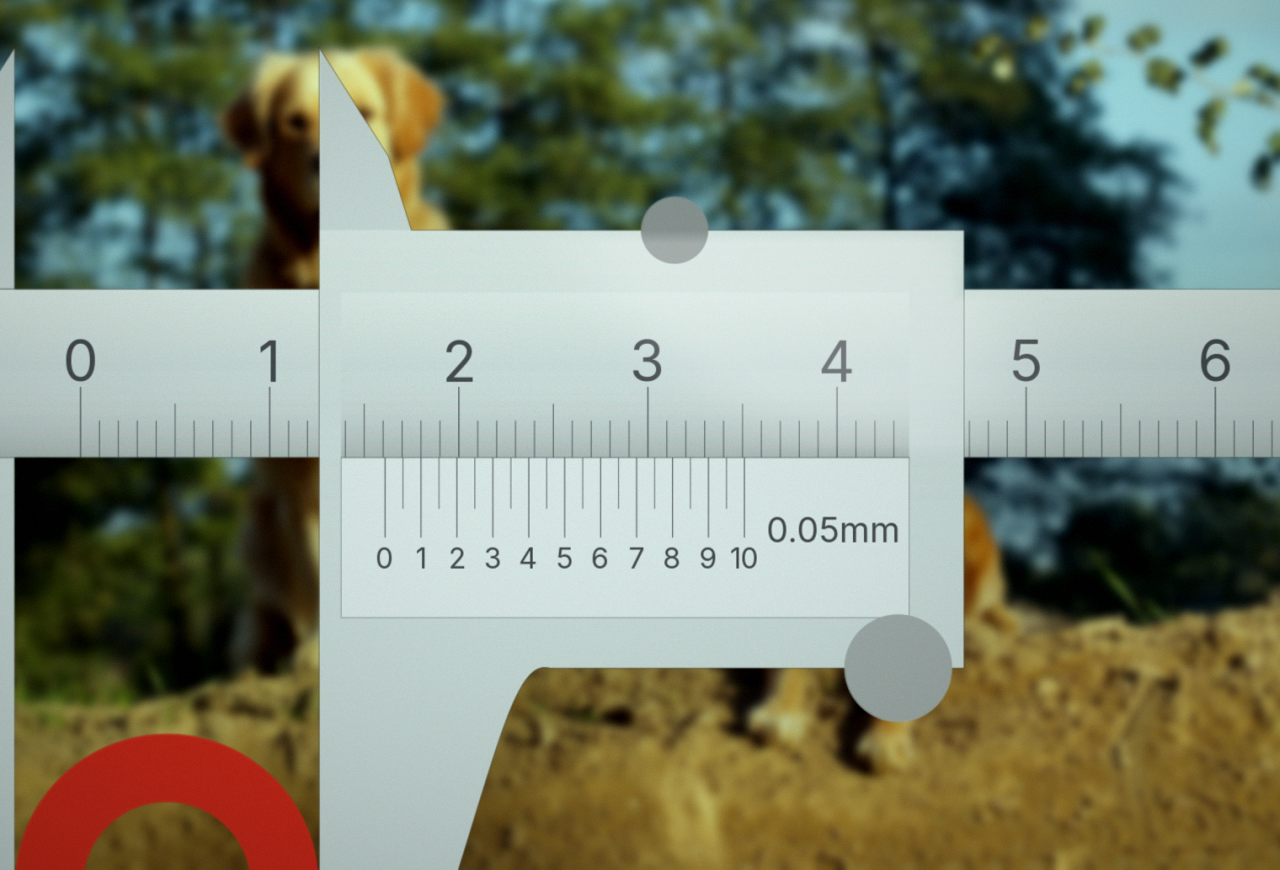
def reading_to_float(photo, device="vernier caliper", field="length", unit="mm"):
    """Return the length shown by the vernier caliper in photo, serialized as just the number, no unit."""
16.1
